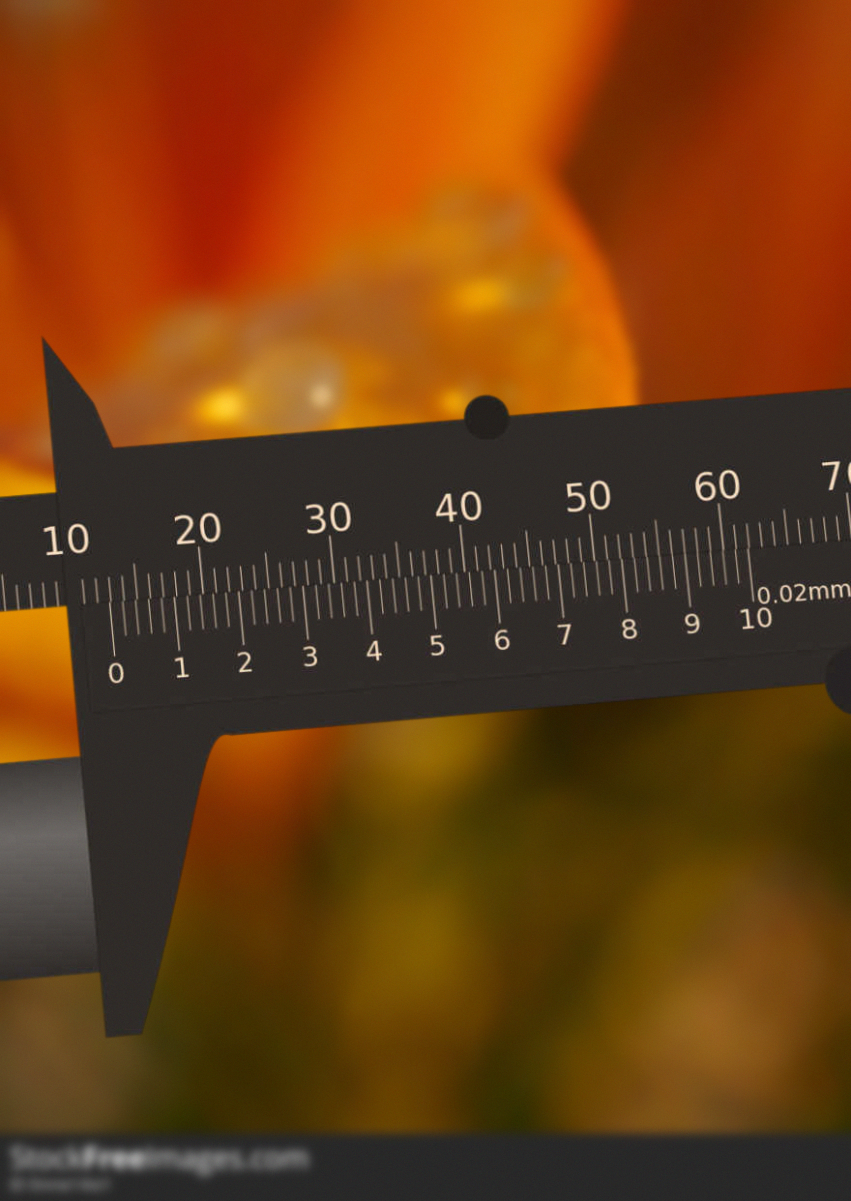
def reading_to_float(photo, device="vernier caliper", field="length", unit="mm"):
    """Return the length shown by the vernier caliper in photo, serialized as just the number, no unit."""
12.9
